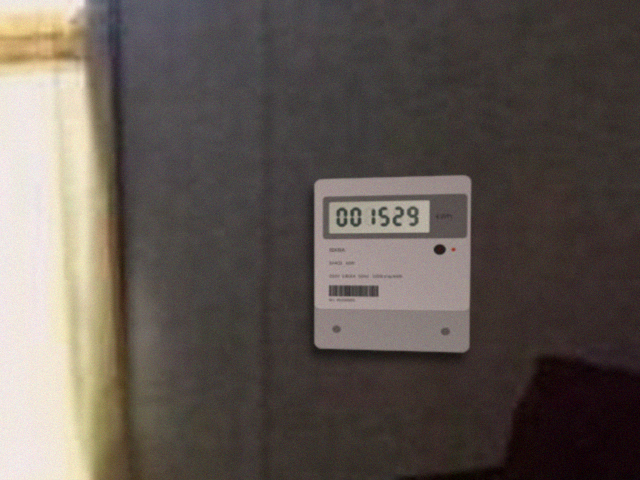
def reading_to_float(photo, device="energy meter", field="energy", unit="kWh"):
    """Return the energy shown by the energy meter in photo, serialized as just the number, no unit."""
1529
